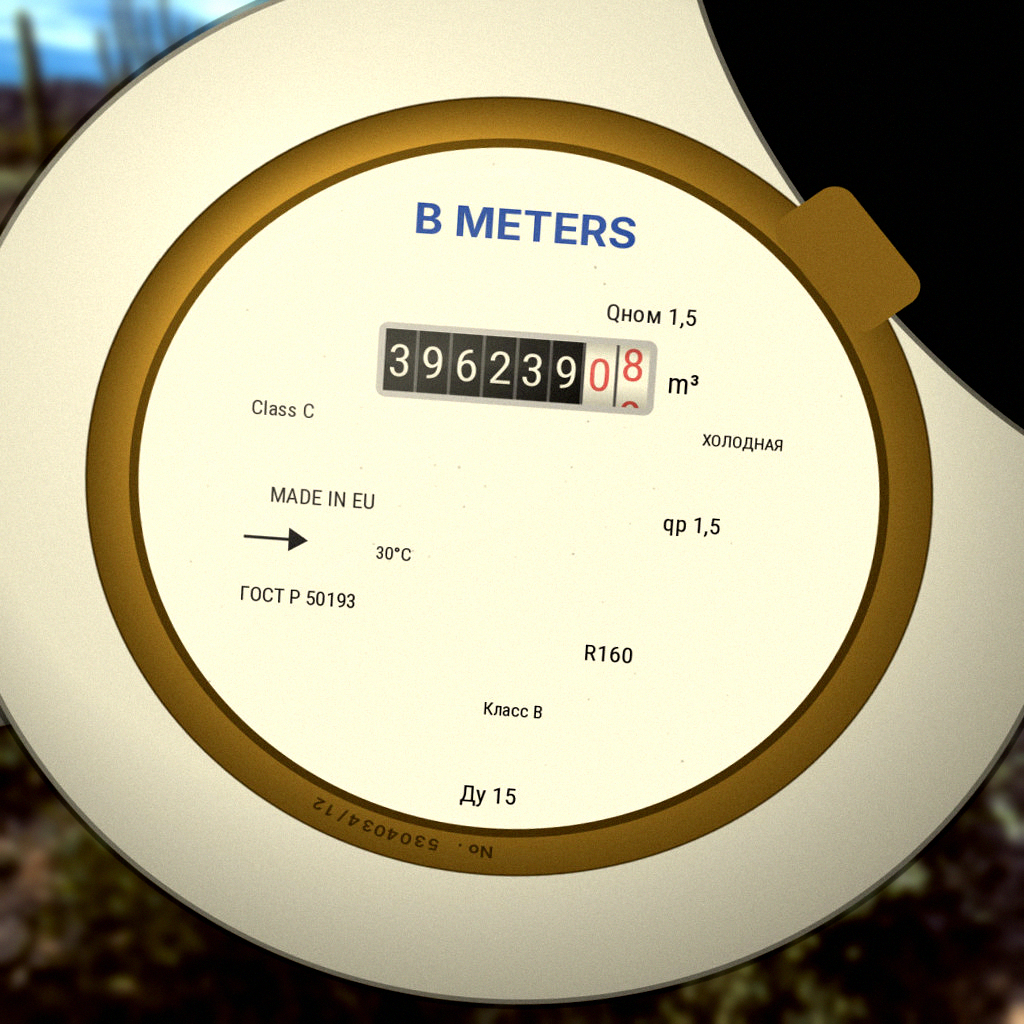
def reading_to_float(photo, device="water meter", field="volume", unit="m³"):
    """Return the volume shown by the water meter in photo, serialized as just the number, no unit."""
396239.08
